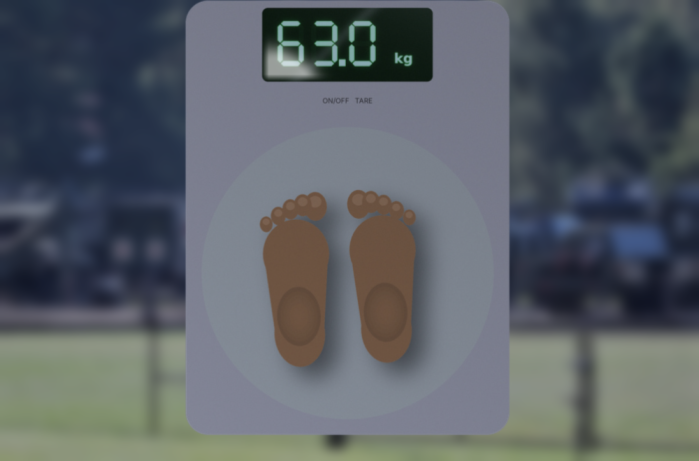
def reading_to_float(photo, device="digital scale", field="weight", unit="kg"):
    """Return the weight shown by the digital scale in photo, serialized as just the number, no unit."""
63.0
